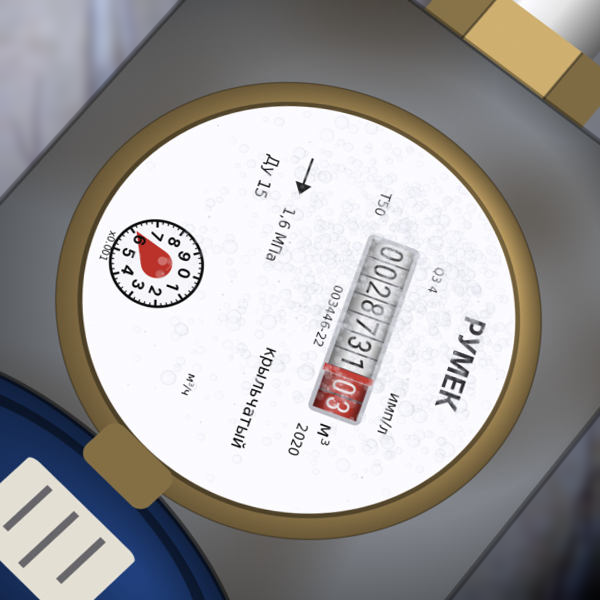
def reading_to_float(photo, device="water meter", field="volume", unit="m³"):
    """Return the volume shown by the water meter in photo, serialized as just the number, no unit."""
28731.036
